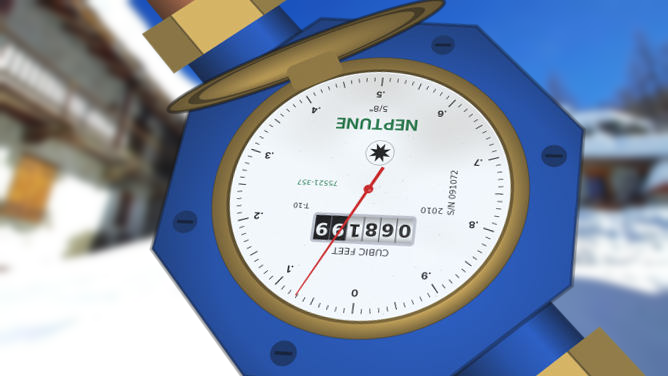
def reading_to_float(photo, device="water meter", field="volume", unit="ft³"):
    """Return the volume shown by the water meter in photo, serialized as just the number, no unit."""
68199.07
